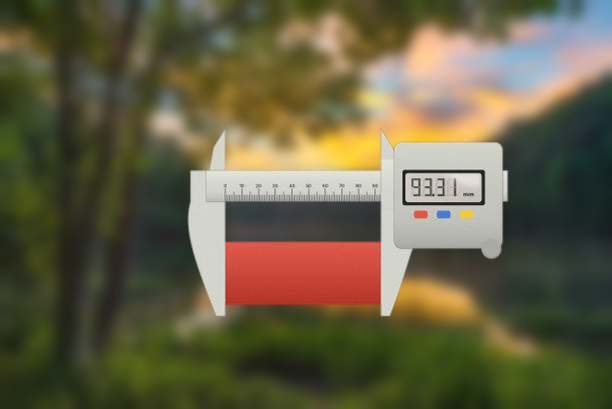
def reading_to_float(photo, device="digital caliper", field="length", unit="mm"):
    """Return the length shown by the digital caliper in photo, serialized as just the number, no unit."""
93.31
